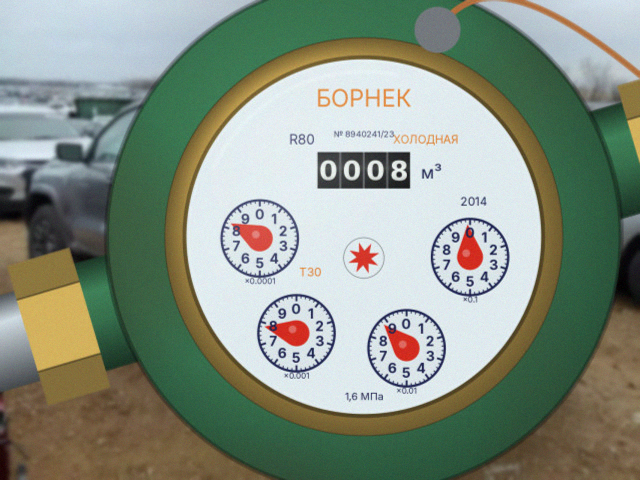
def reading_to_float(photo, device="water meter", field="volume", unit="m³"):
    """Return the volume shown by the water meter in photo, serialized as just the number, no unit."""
7.9878
